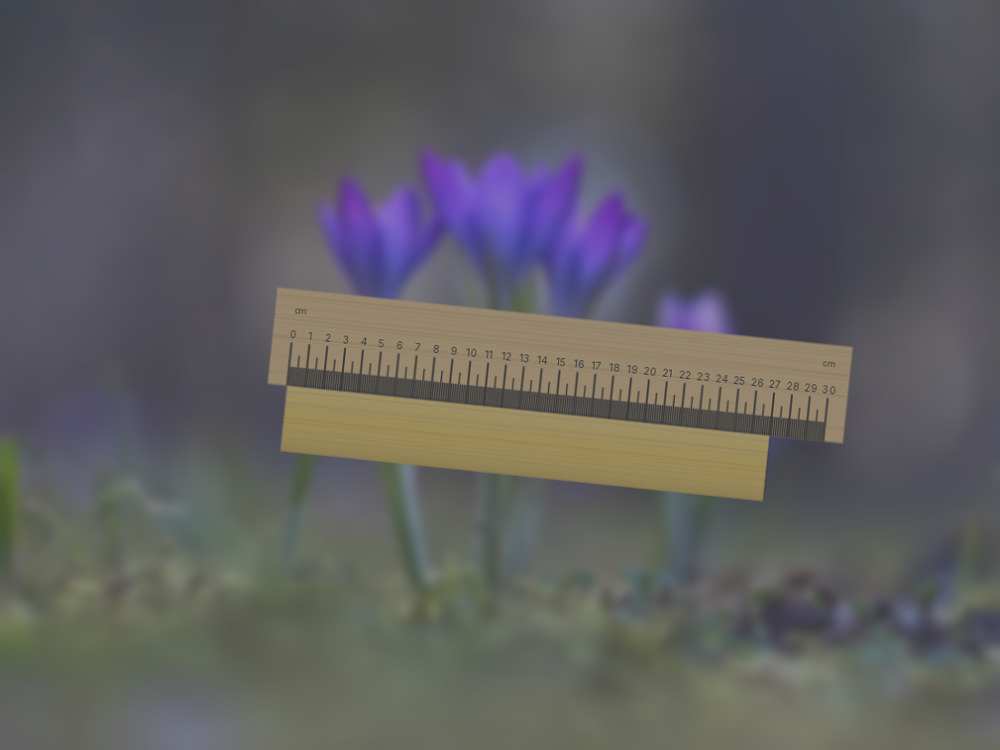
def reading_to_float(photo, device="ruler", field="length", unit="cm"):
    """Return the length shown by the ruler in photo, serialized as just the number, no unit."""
27
